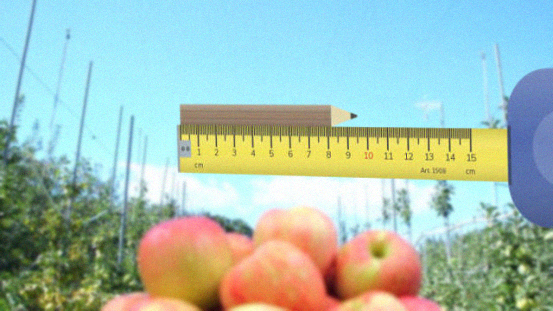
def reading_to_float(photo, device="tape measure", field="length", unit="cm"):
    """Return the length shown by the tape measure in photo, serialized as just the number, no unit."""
9.5
